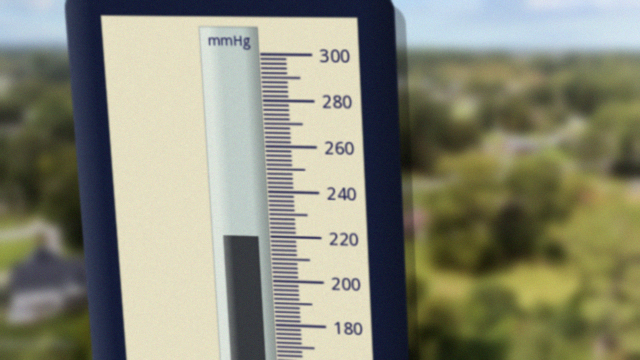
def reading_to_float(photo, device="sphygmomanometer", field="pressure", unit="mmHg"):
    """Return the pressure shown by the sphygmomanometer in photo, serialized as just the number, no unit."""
220
